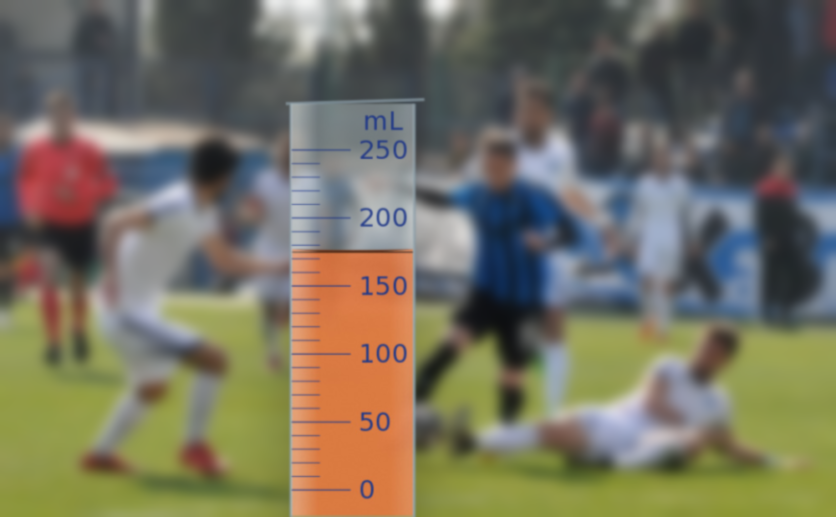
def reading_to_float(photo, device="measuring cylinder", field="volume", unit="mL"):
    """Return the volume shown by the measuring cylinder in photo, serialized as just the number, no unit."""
175
